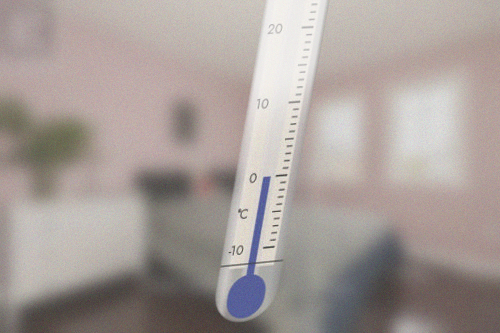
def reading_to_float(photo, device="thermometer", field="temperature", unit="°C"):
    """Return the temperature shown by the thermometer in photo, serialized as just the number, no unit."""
0
